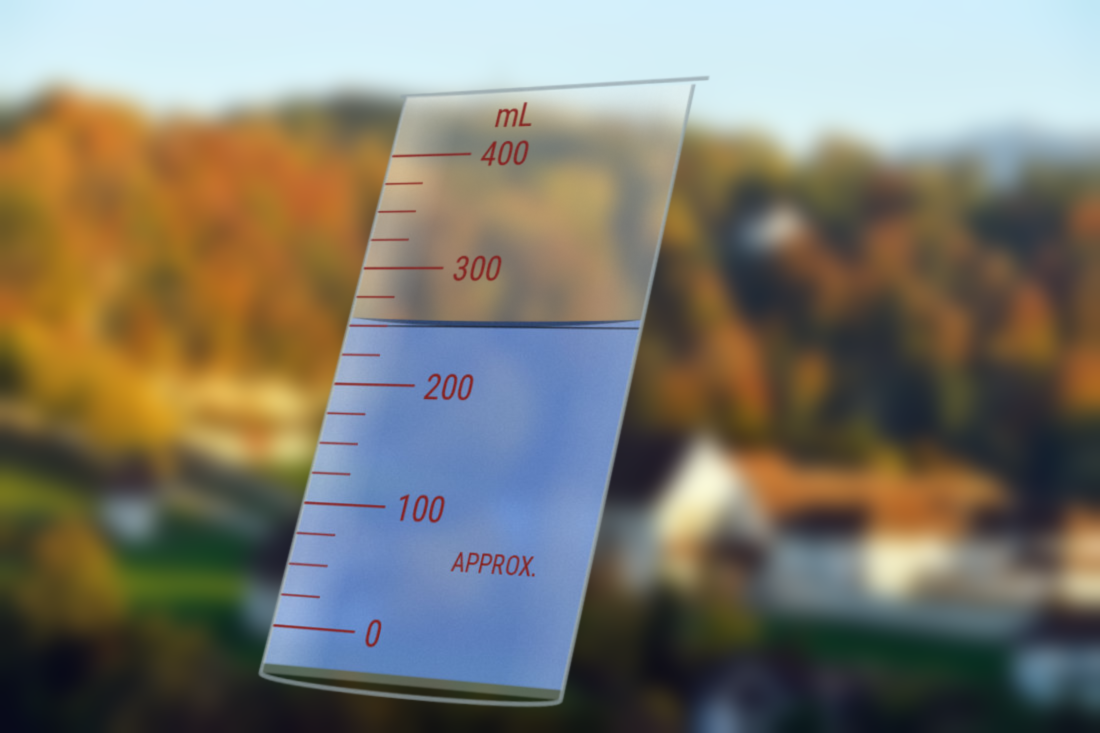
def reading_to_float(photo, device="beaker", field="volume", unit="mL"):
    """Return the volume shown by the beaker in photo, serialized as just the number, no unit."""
250
